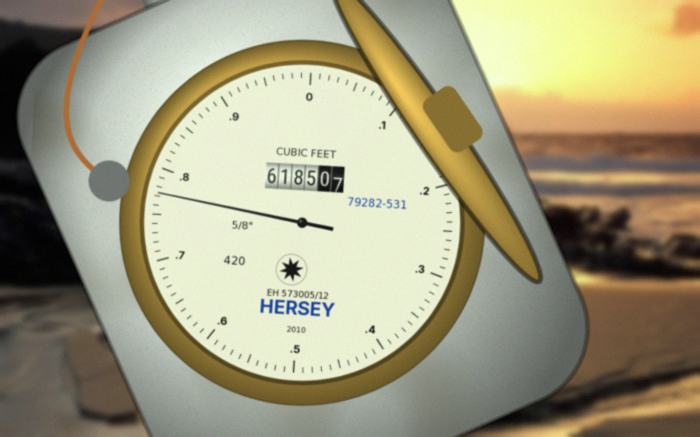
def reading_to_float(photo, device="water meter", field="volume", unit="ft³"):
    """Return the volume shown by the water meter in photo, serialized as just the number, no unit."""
618506.77
